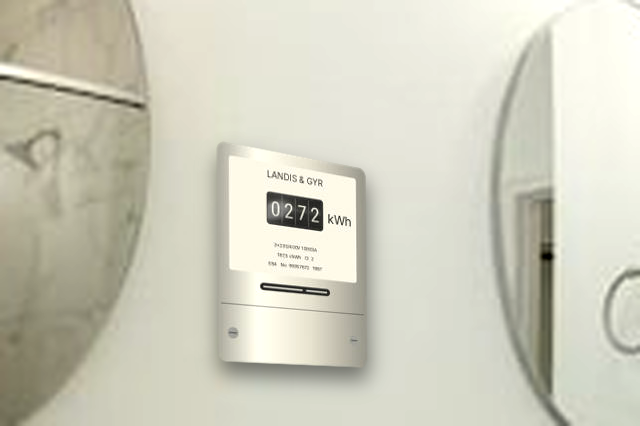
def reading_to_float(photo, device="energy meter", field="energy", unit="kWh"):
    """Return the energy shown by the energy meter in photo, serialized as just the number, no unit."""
272
